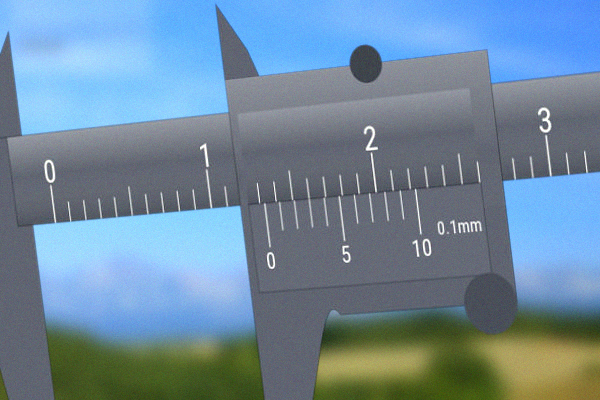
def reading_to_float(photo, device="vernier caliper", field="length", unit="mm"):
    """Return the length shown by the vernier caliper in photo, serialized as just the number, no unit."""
13.3
